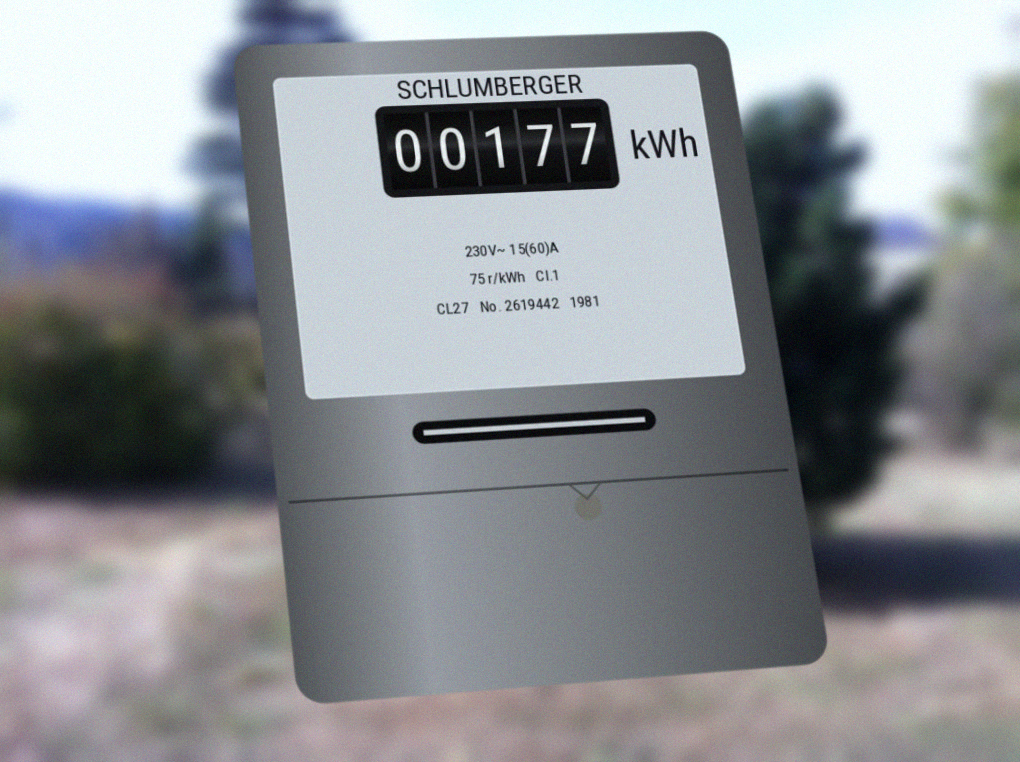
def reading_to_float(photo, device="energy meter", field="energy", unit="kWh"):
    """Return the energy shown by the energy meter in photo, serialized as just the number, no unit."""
177
